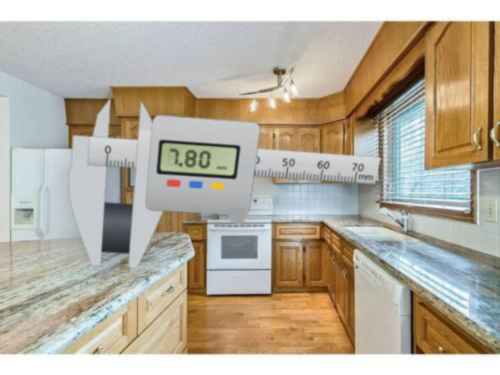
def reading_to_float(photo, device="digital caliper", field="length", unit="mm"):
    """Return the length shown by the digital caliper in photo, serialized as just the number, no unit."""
7.80
